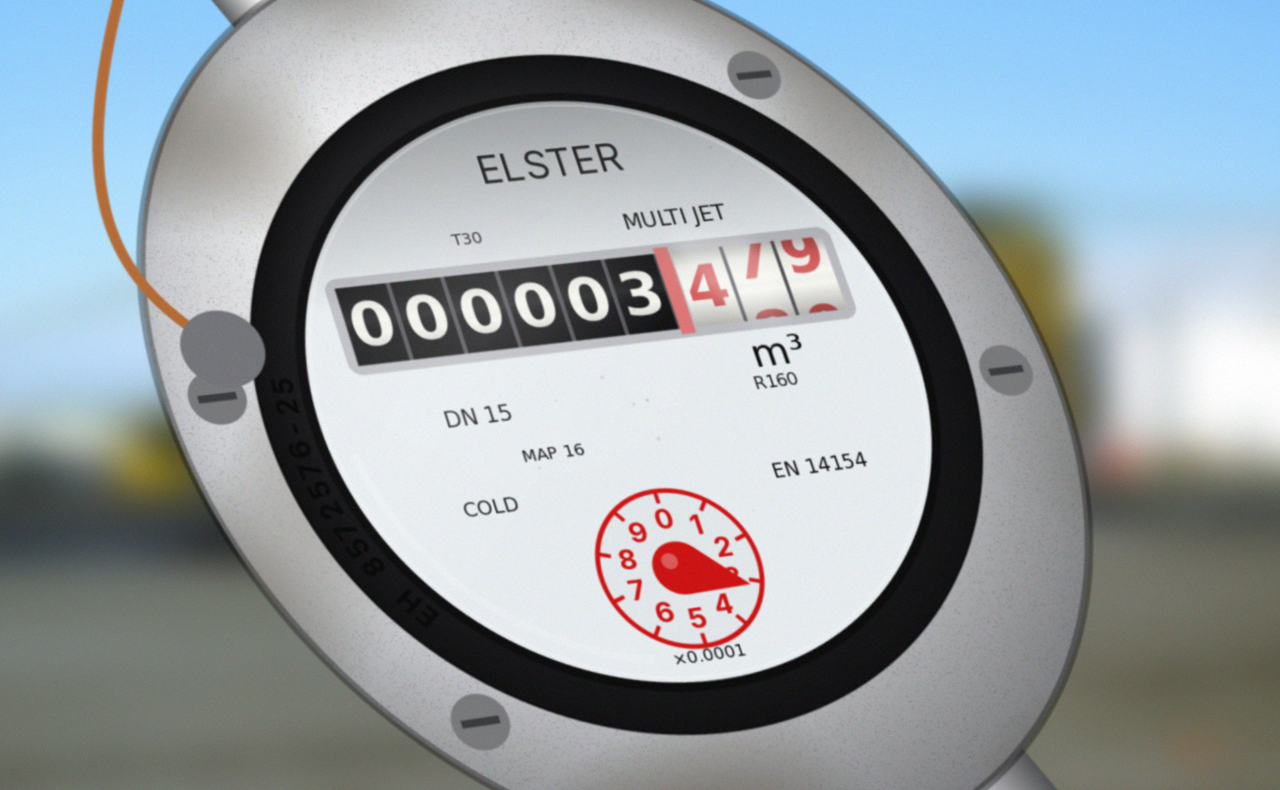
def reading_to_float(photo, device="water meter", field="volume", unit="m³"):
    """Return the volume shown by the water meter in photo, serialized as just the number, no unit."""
3.4793
